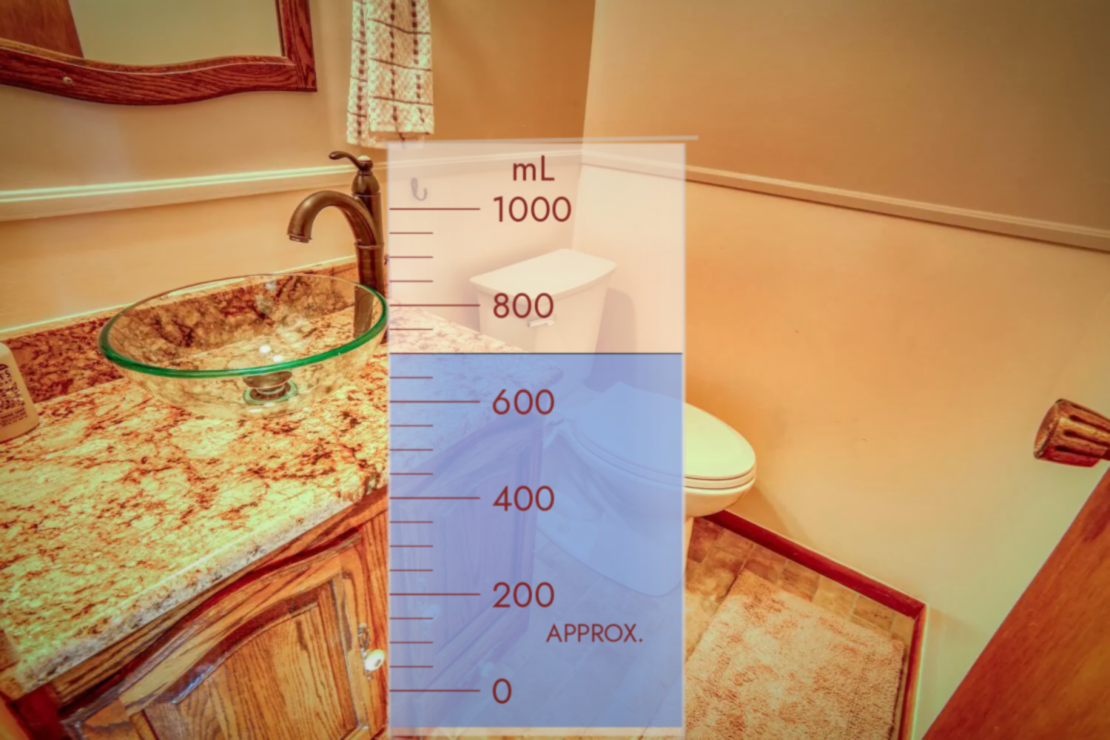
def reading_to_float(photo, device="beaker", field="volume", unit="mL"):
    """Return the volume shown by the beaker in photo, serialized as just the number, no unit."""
700
